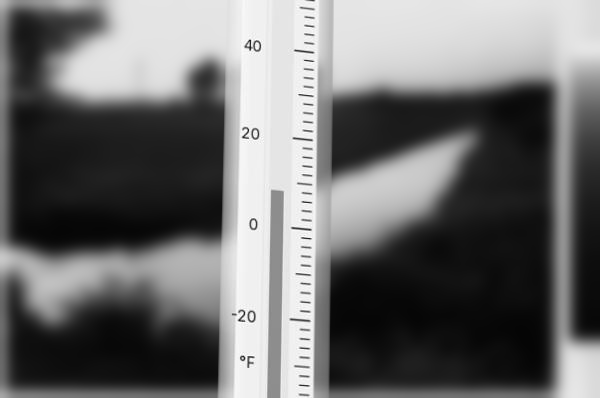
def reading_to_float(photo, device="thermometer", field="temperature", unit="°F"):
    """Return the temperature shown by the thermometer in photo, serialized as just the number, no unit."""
8
